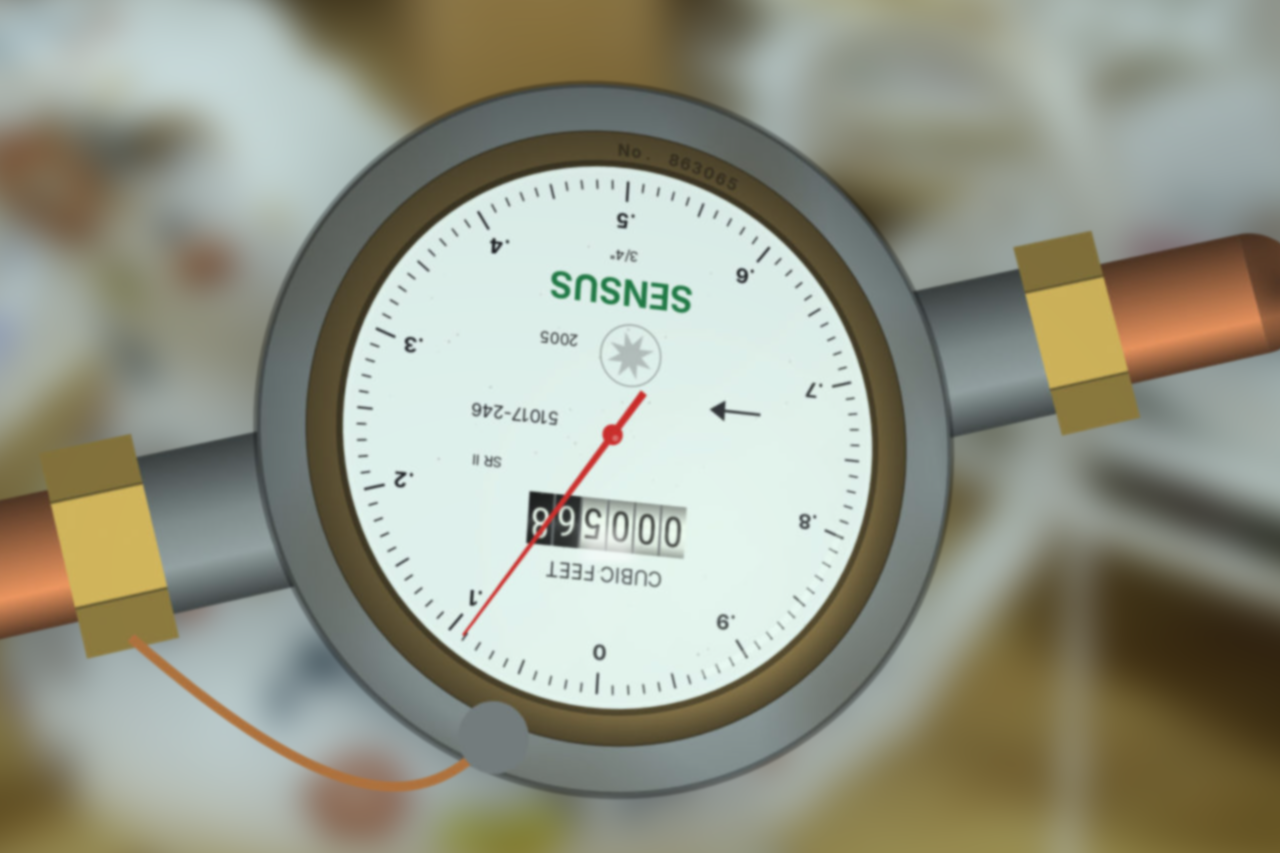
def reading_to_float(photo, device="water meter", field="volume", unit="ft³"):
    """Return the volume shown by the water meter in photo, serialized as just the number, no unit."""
568.09
